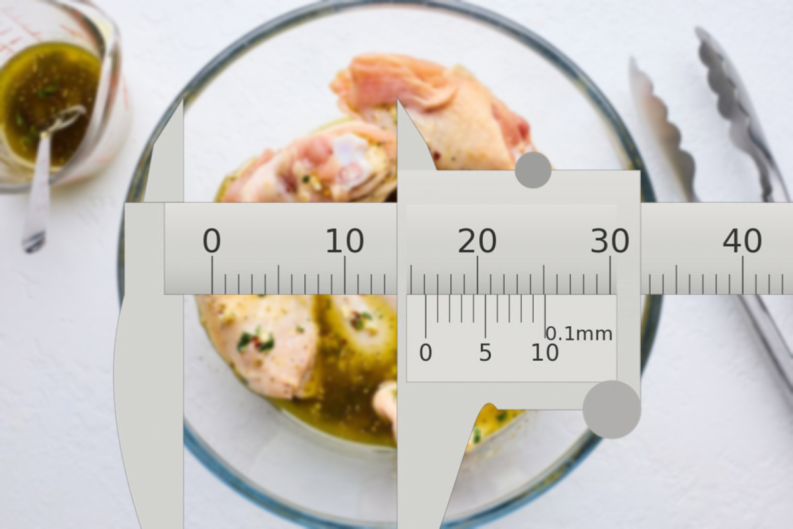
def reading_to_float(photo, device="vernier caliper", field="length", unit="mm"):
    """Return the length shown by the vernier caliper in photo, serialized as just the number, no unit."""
16.1
